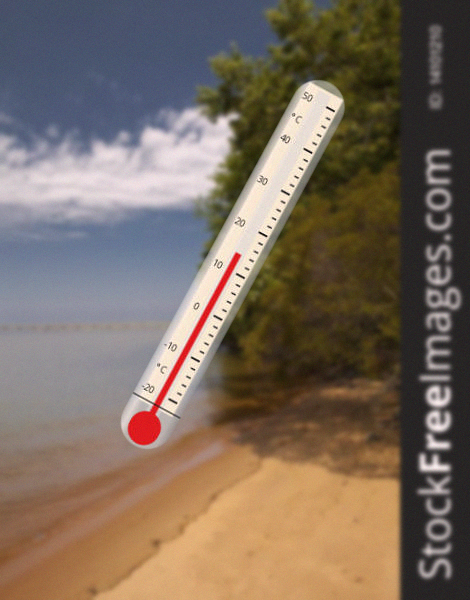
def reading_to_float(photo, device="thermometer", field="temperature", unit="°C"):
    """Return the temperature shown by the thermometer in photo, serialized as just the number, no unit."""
14
